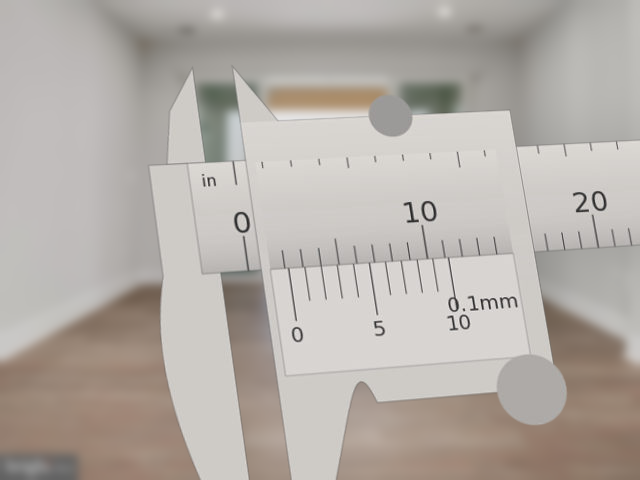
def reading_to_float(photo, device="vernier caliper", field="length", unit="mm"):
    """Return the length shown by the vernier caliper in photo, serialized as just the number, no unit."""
2.2
